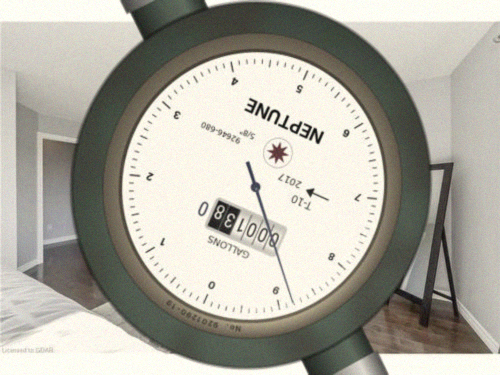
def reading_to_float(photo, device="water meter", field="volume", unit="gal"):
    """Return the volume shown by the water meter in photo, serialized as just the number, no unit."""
1378.8
